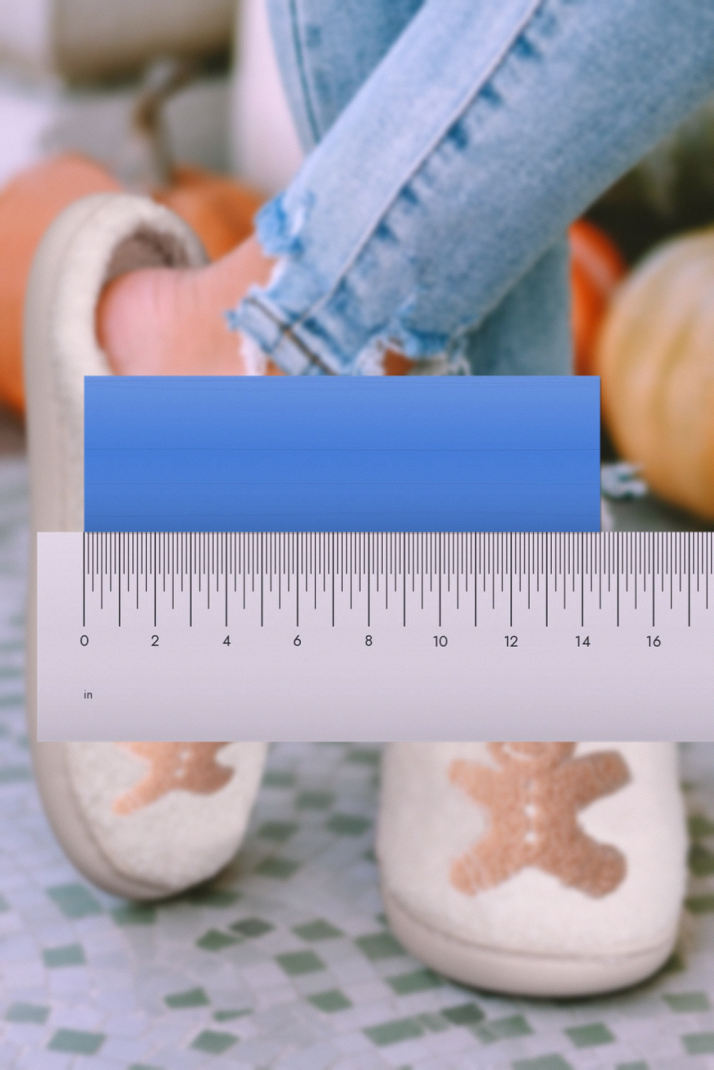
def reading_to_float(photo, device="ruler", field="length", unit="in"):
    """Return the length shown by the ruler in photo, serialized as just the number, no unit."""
14.5
